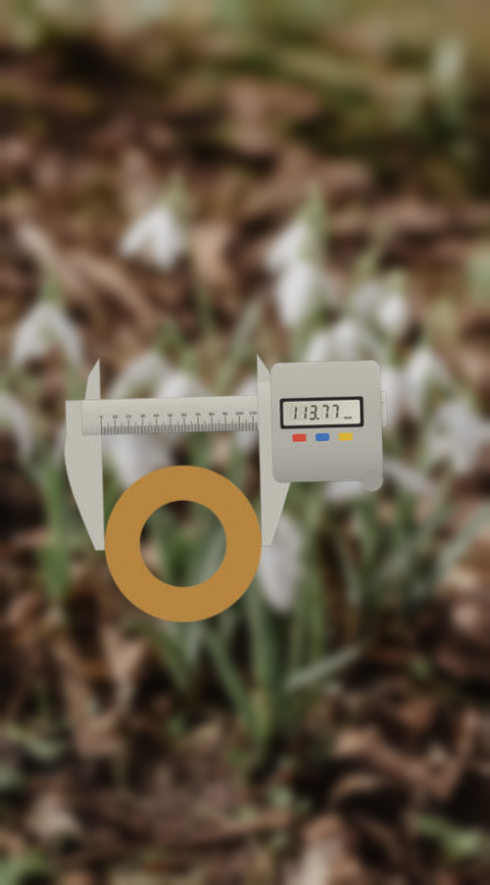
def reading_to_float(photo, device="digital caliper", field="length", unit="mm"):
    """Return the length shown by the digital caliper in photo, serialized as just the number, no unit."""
113.77
